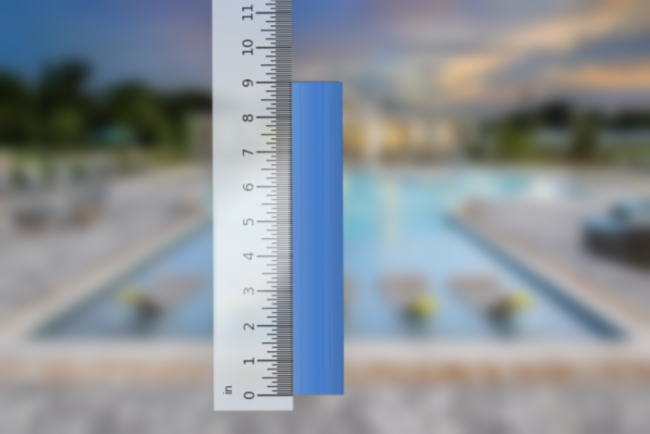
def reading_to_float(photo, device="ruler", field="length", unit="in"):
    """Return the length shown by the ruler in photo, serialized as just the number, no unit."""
9
